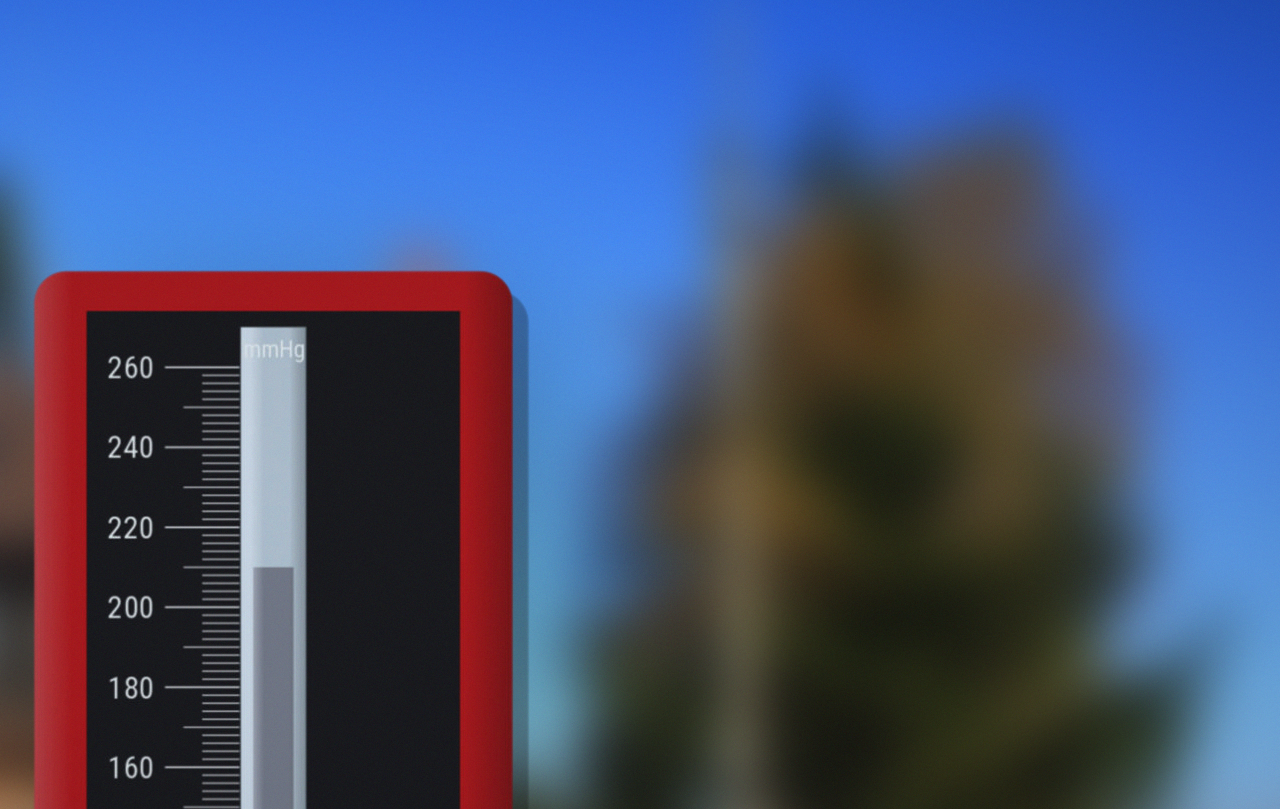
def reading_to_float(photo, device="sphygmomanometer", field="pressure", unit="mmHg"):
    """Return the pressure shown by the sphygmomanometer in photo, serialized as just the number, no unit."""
210
